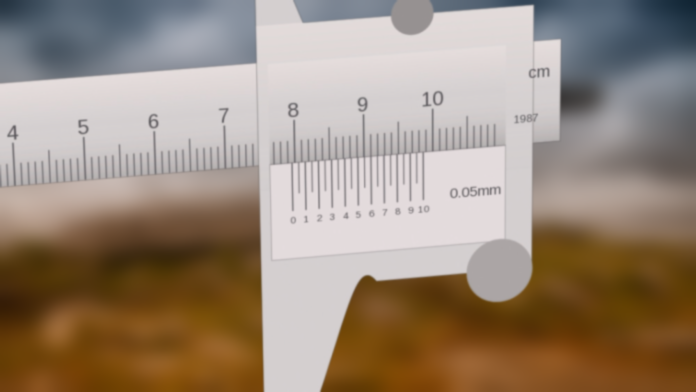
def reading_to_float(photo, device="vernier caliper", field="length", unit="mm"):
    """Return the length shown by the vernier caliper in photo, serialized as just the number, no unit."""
79.6
